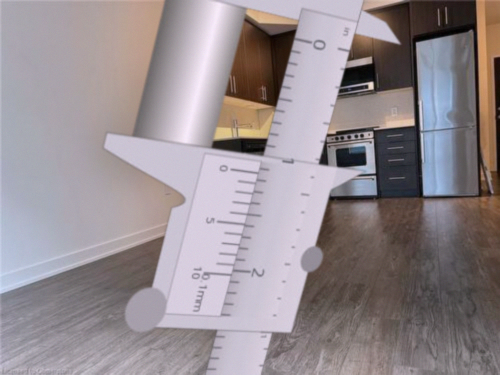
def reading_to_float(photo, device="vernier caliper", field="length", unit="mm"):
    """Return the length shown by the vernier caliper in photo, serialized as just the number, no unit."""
11.4
